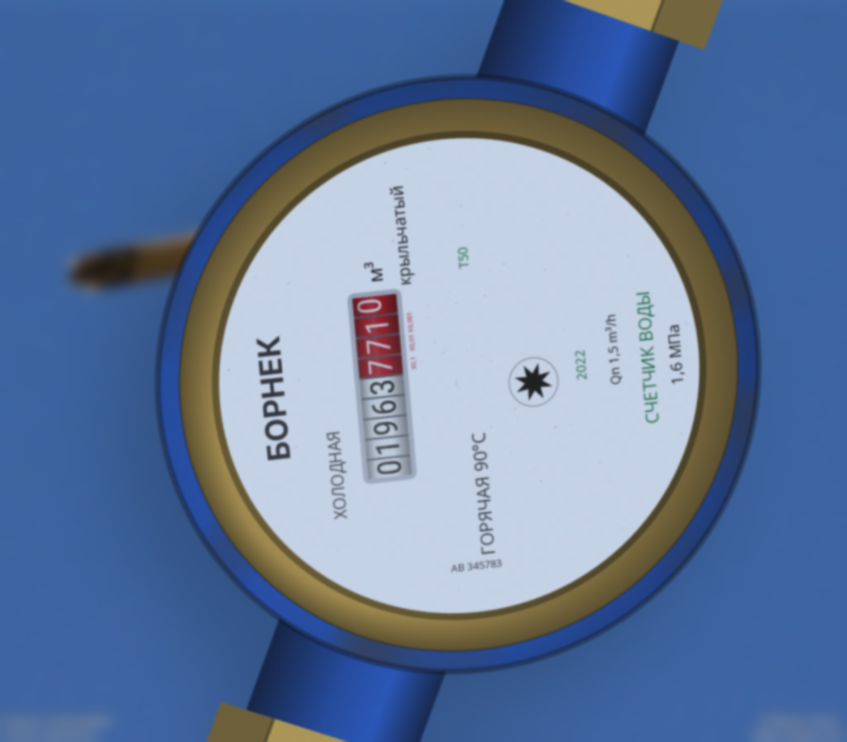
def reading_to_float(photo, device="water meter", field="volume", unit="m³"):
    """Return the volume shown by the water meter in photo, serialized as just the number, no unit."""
1963.7710
